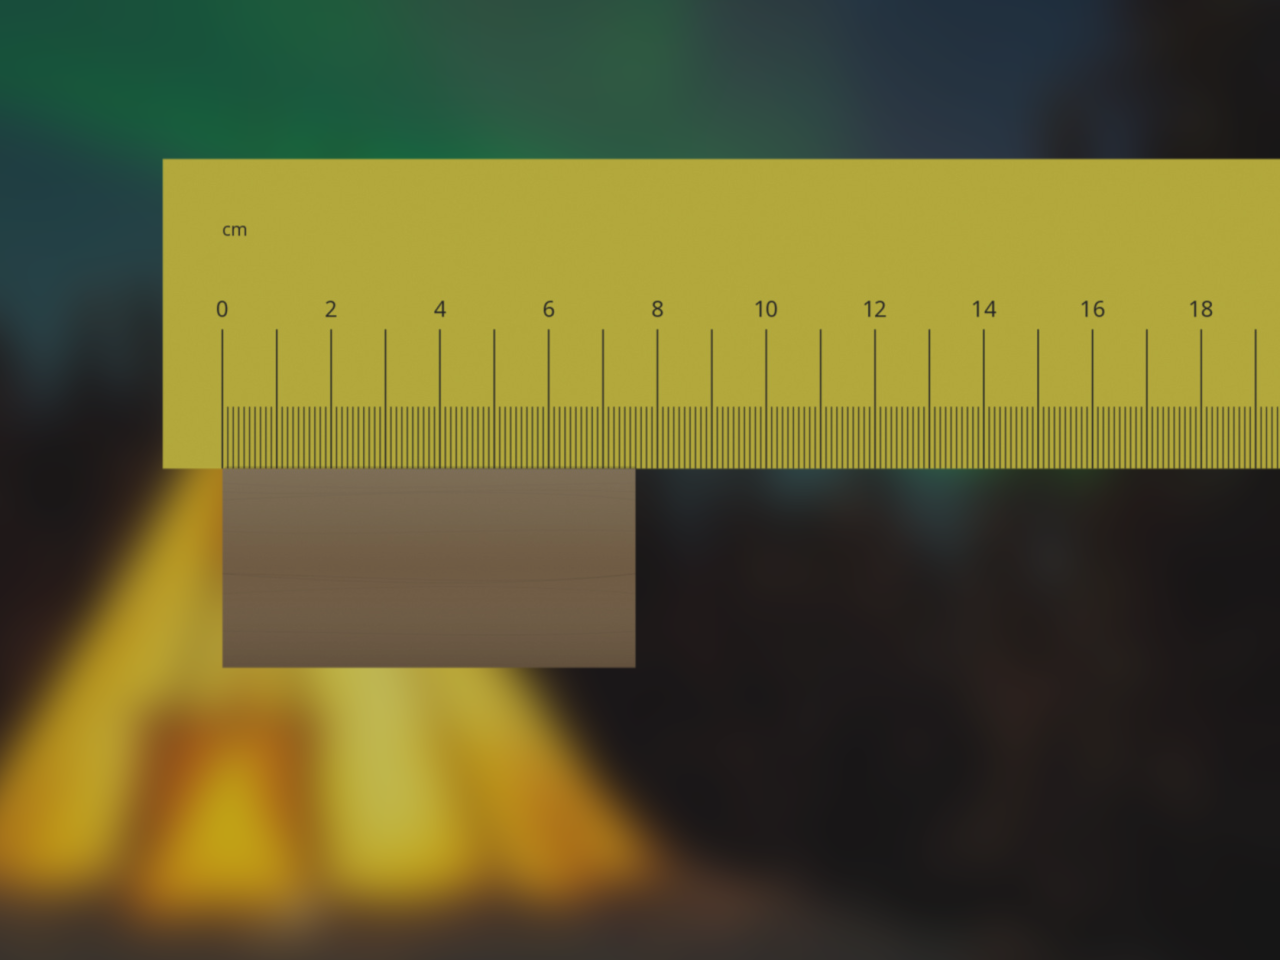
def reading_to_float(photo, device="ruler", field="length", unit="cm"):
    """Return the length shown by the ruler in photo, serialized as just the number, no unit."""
7.6
